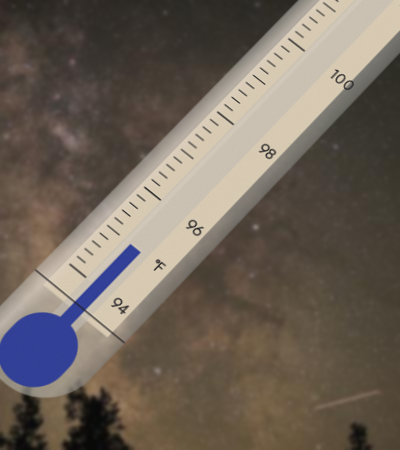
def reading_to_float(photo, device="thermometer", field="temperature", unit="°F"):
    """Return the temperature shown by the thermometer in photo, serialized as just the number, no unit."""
95
